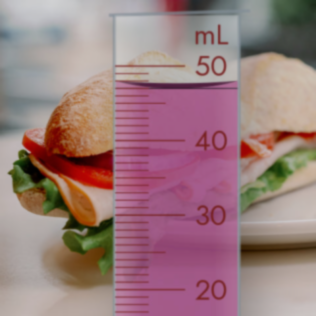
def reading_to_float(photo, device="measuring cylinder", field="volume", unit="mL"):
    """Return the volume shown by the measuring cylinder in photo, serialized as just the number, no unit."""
47
